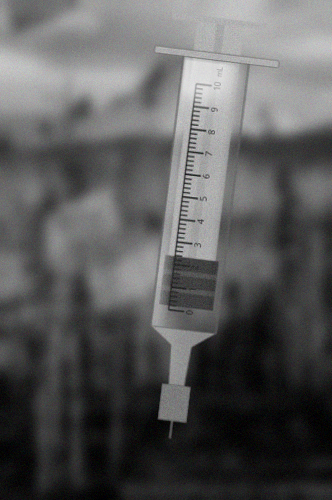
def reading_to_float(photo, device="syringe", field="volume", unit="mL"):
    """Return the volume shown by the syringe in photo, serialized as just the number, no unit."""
0.2
